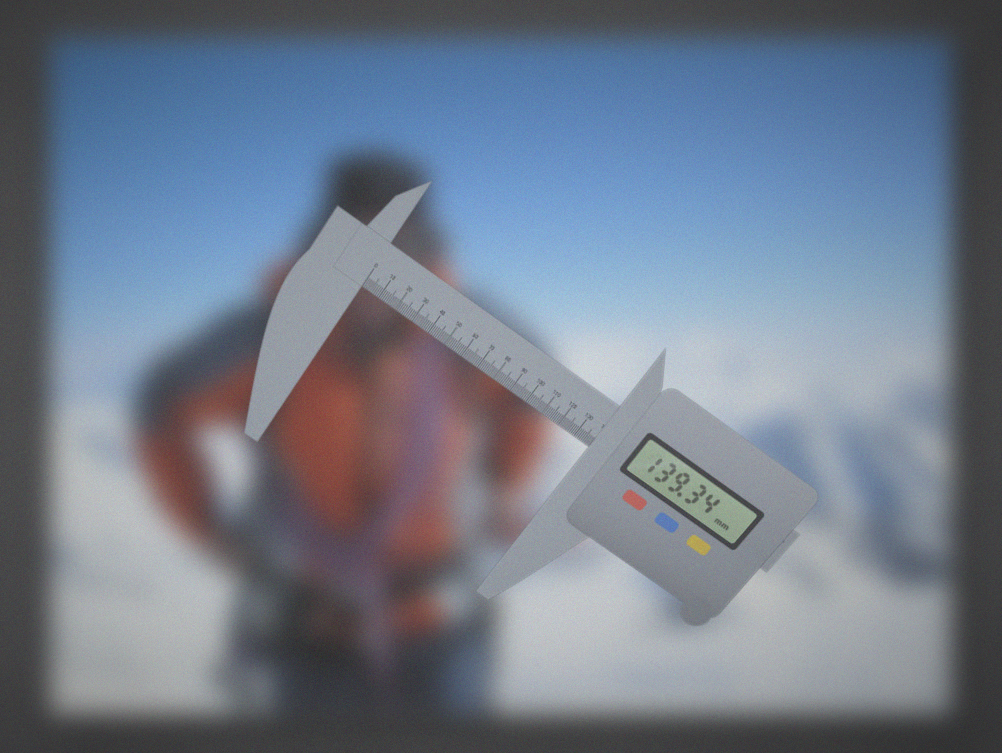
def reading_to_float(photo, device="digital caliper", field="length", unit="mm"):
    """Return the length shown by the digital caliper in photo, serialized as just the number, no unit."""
139.34
